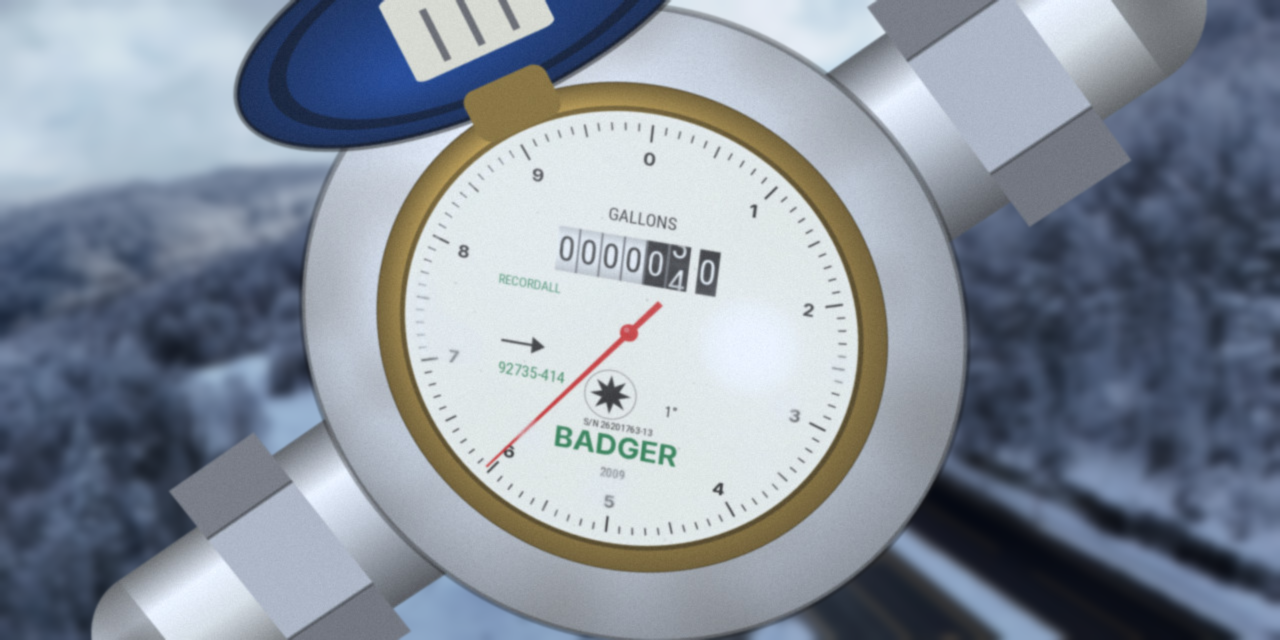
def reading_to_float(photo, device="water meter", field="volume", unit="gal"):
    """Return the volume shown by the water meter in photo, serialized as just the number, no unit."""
36.0
